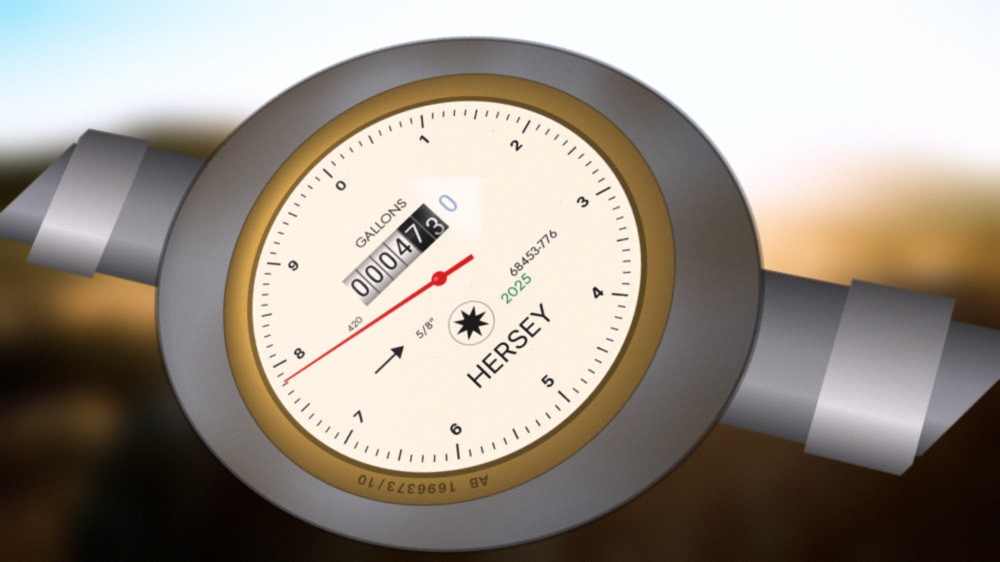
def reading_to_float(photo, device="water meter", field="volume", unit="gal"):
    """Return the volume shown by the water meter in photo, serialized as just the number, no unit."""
4727.8
